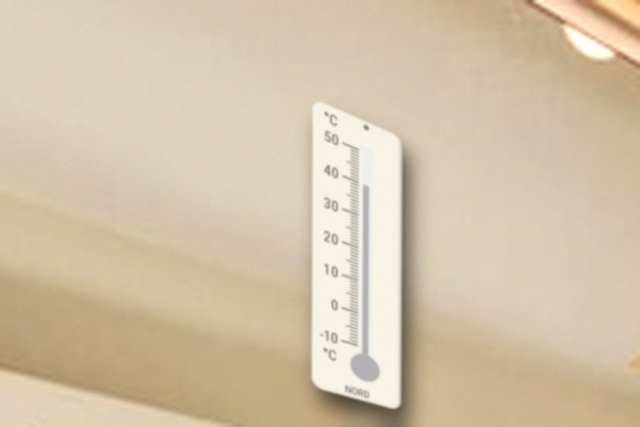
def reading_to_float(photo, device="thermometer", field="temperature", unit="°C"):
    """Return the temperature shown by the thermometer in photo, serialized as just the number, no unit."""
40
